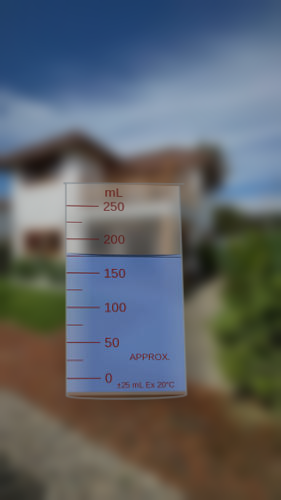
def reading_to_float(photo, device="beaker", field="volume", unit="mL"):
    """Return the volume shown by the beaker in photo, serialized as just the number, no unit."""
175
